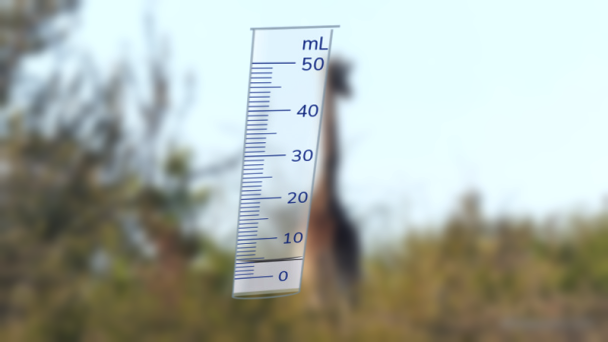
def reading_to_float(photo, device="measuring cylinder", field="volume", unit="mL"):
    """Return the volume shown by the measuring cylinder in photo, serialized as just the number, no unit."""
4
